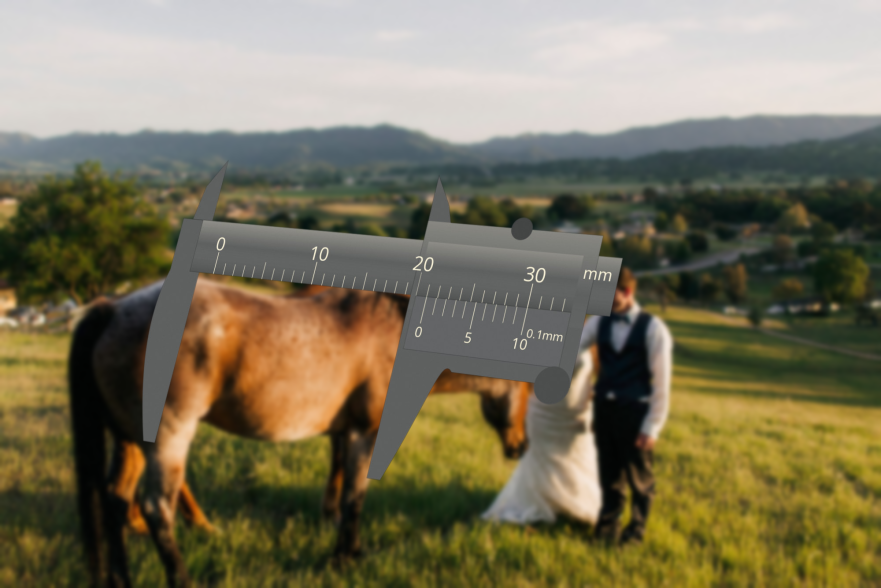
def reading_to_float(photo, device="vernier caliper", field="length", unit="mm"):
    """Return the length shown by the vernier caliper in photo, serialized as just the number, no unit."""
21.0
